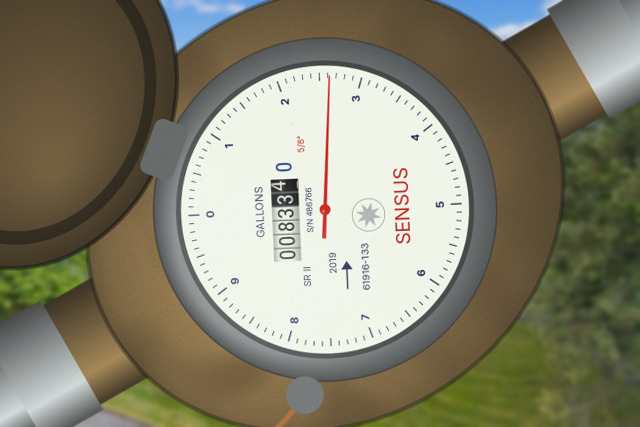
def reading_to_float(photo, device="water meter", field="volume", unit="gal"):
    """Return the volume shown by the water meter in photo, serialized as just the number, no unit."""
83342.6
